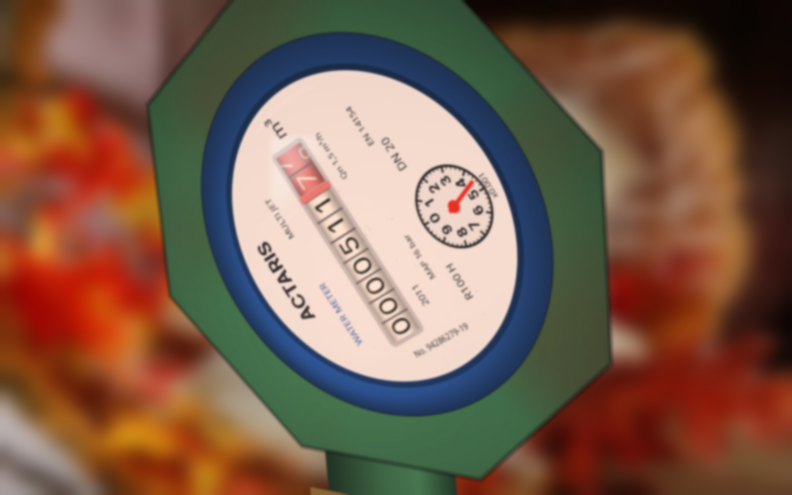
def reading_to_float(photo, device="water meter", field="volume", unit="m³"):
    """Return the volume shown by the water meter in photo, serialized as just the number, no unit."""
511.774
